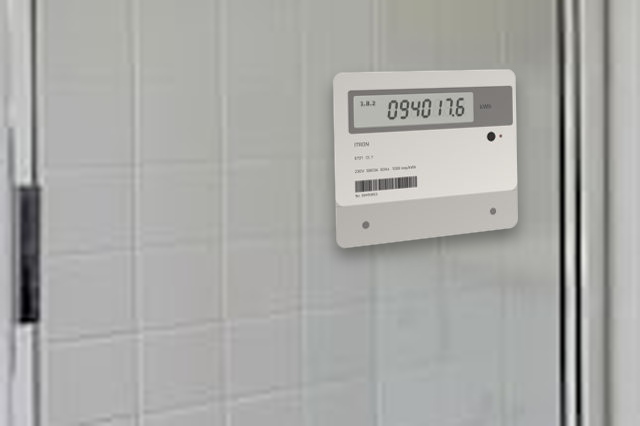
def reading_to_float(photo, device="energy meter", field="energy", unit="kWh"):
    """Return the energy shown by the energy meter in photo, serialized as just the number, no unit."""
94017.6
